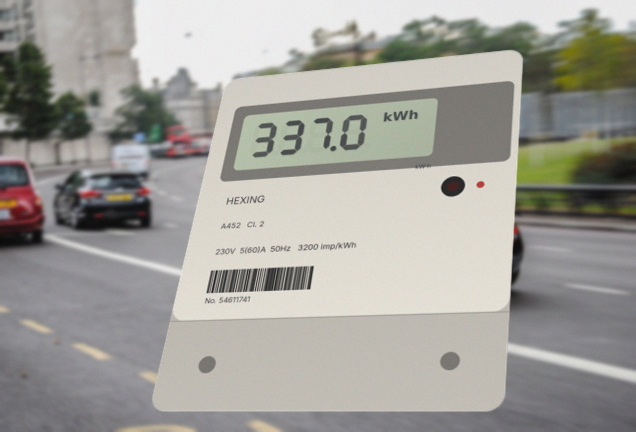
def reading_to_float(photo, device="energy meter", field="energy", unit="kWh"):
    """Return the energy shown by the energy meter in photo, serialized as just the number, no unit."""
337.0
